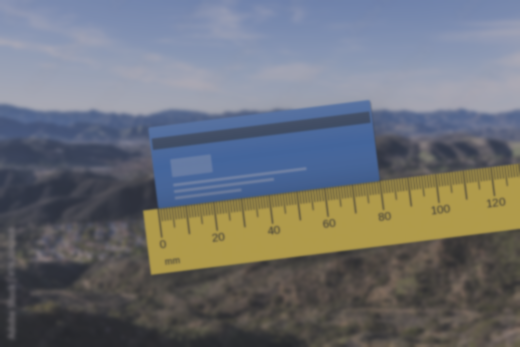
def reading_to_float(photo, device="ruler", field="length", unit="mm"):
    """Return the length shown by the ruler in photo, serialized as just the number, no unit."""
80
